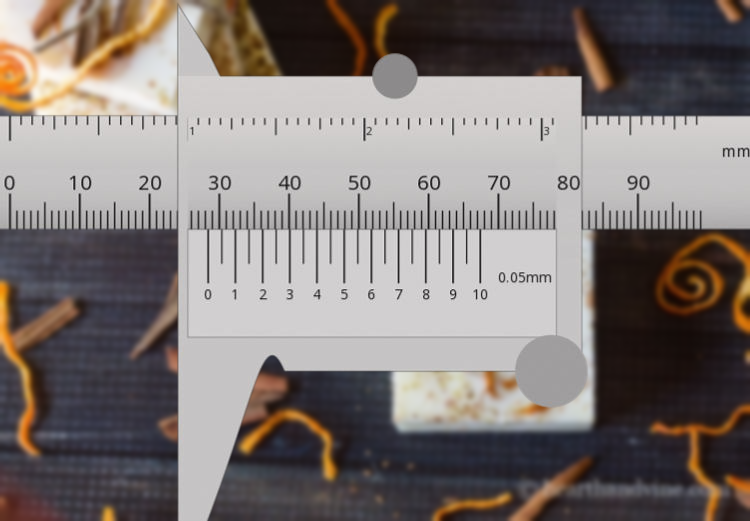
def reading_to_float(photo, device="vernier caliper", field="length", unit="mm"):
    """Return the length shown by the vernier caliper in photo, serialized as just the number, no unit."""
28.4
